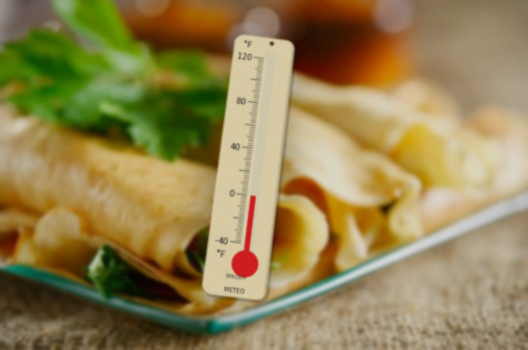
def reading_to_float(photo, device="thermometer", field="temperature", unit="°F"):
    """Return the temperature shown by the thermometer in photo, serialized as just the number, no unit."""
0
